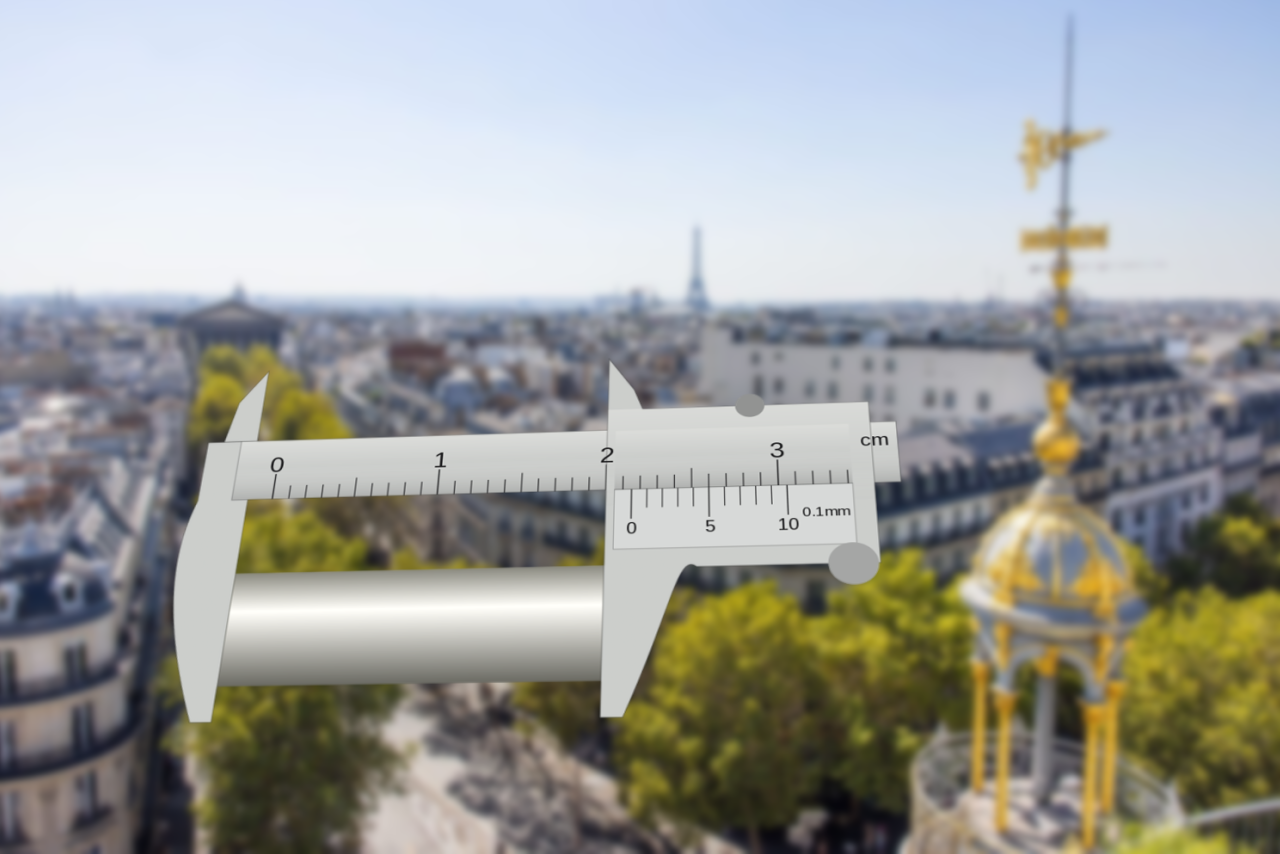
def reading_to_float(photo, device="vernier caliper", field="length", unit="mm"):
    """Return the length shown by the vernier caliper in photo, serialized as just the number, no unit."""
21.5
